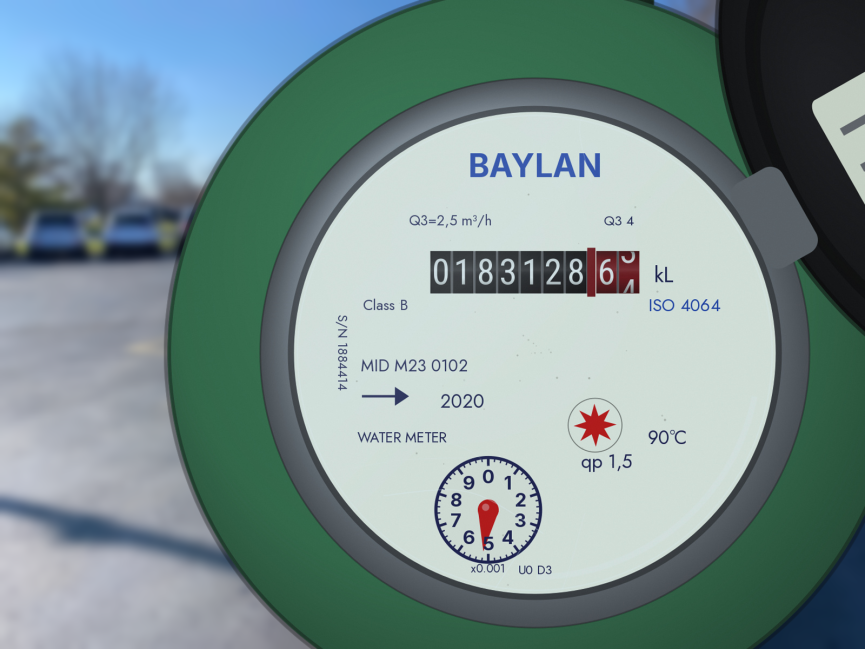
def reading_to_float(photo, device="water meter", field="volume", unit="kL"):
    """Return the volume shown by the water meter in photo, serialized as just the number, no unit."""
183128.635
